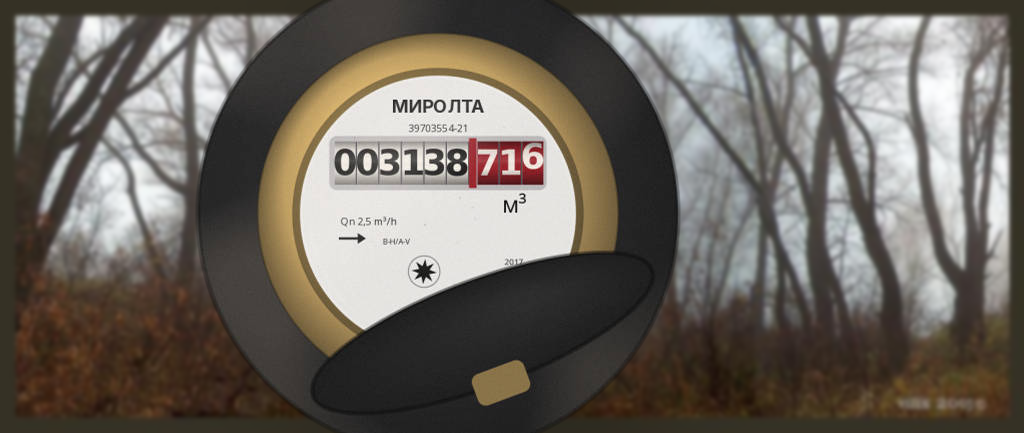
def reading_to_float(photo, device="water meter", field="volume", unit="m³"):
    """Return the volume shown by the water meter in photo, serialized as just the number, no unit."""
3138.716
